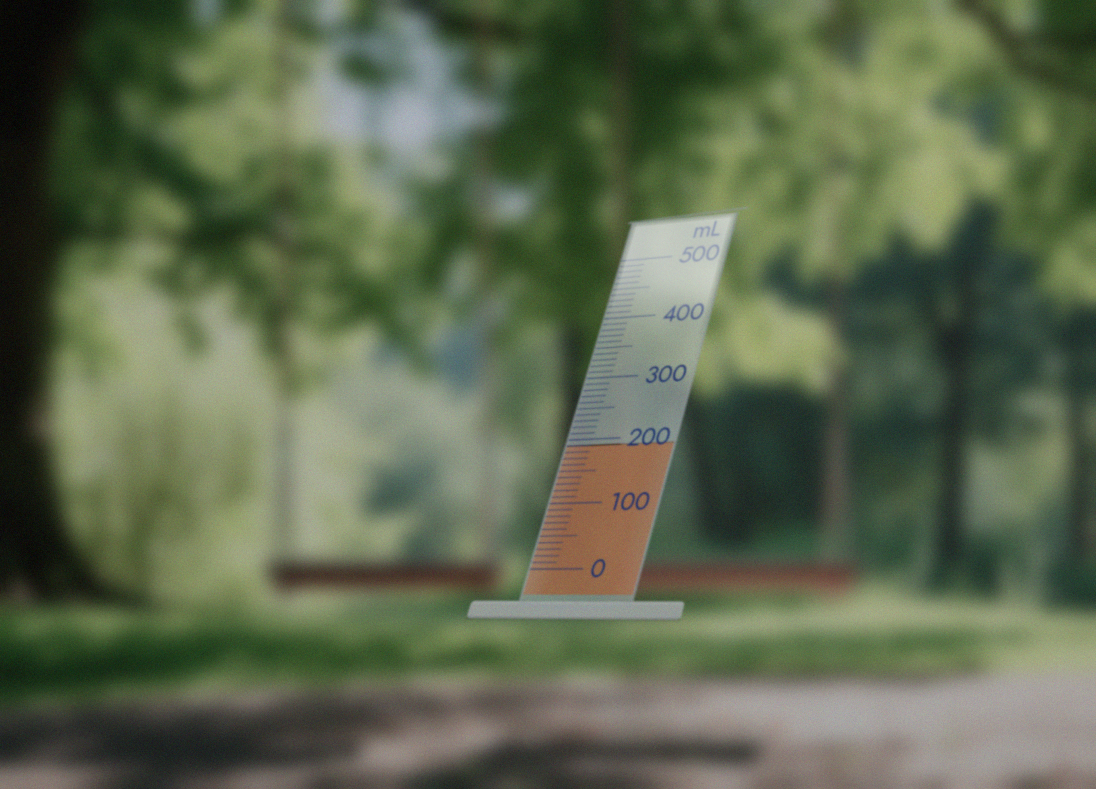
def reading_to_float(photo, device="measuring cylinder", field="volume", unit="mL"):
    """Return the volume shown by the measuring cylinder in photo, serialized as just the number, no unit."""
190
